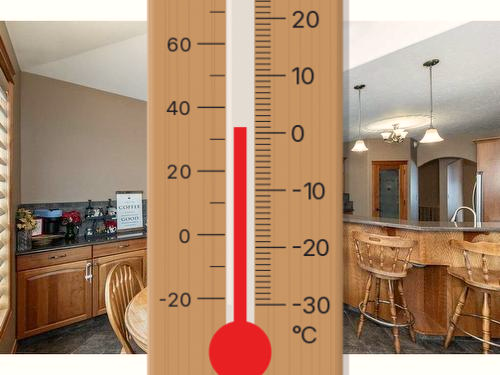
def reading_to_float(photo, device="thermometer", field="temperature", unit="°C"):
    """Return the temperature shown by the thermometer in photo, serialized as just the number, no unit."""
1
